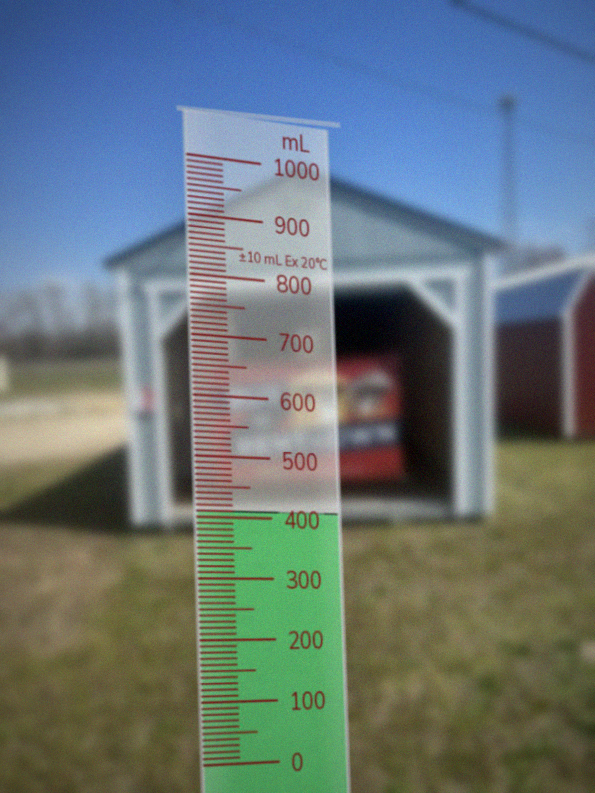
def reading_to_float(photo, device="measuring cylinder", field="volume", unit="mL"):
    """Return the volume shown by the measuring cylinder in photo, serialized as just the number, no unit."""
410
